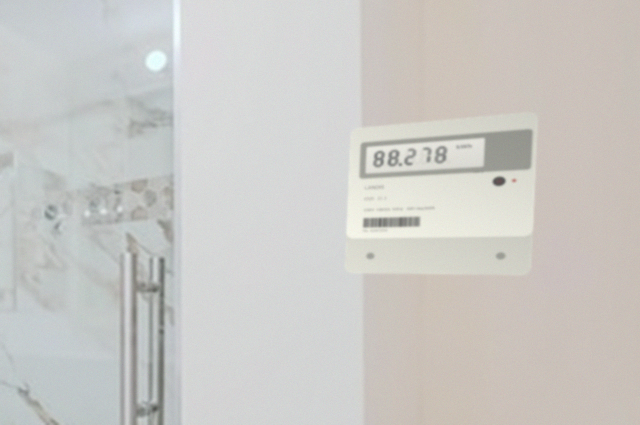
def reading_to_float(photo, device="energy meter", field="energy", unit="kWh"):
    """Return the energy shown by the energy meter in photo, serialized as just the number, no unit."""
88.278
